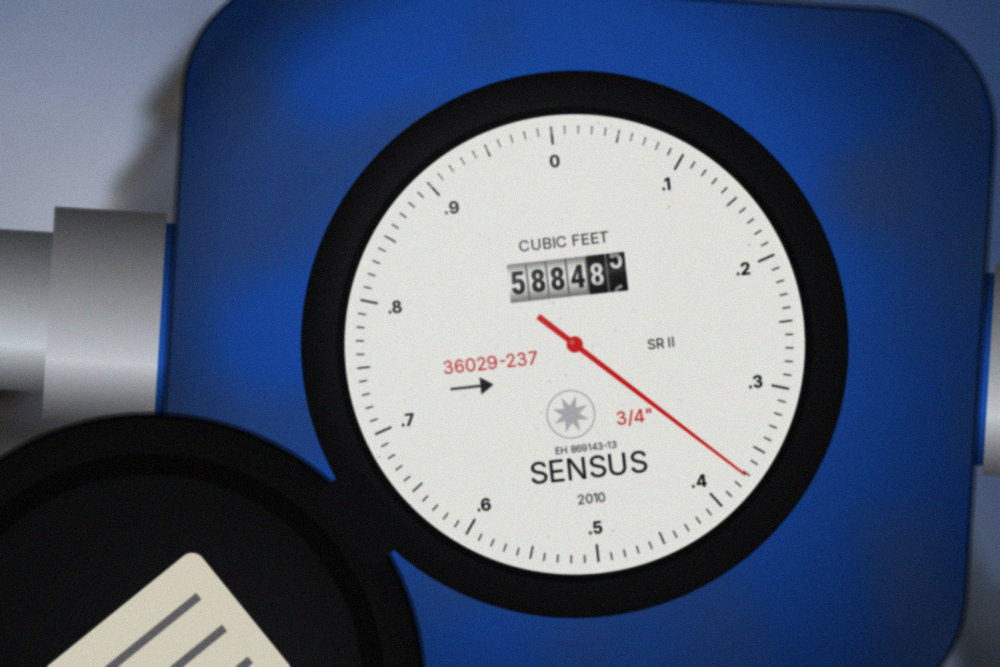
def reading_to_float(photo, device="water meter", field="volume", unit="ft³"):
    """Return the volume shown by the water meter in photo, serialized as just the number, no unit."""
588485.37
